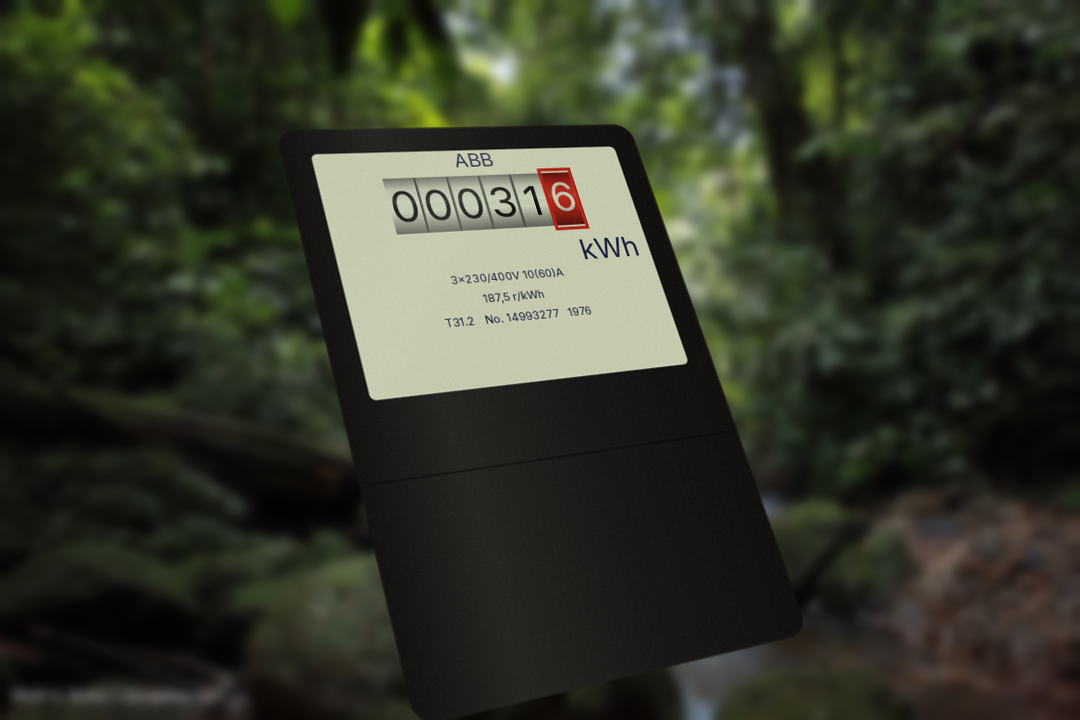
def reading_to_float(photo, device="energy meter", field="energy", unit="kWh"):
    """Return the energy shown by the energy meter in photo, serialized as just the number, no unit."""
31.6
